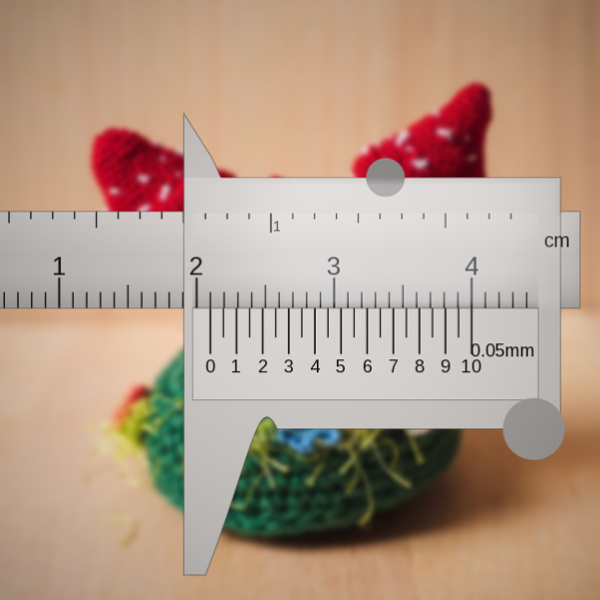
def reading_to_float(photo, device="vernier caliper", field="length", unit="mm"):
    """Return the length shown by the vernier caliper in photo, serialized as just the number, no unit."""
21.0
